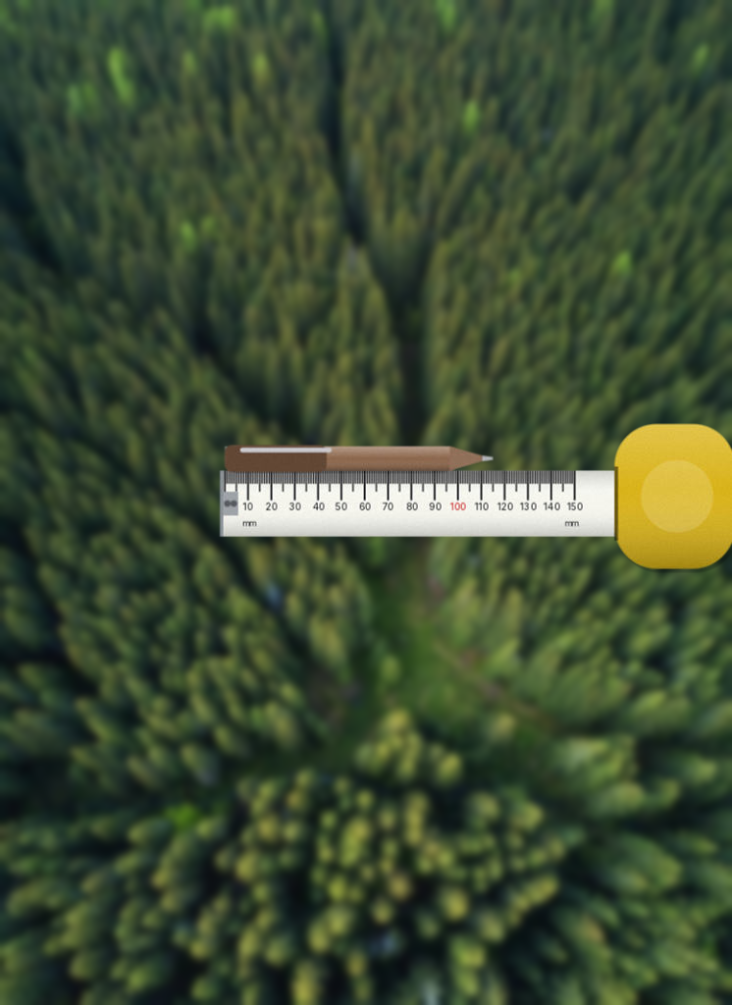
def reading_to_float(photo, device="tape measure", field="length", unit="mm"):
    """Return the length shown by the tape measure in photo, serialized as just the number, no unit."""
115
